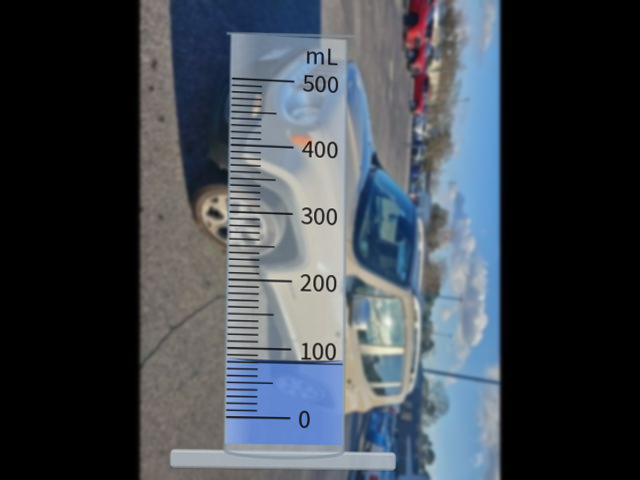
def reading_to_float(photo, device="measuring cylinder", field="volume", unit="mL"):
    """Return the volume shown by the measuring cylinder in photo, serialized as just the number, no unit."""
80
